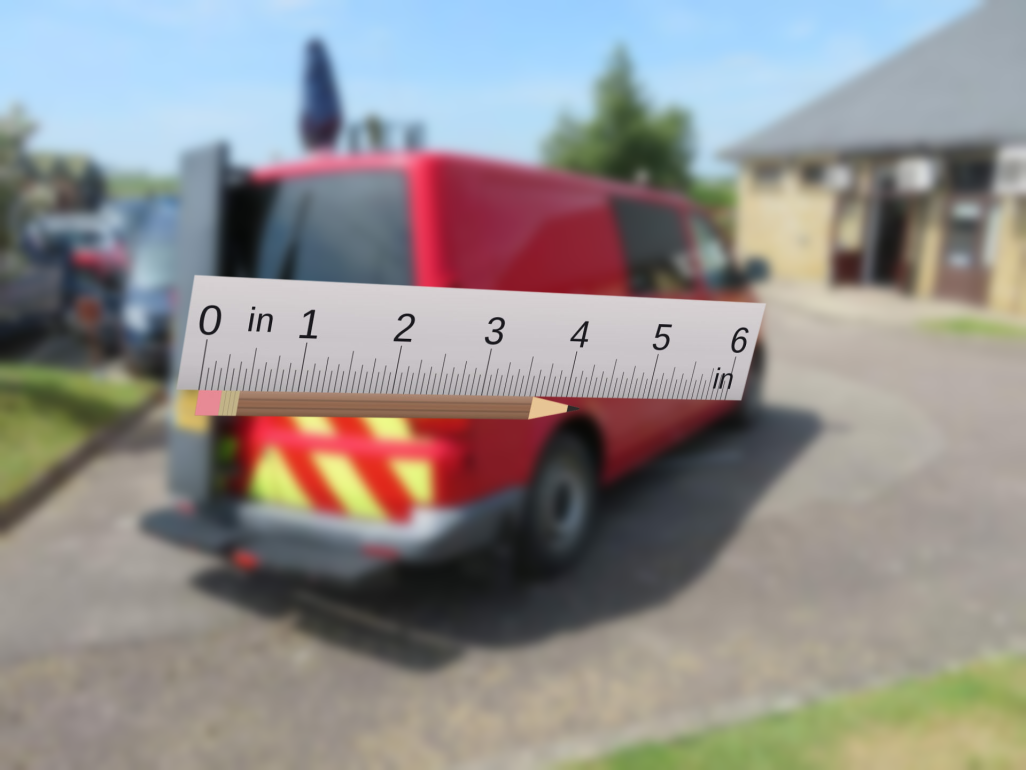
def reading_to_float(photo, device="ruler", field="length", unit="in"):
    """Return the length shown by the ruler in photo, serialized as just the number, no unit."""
4.1875
